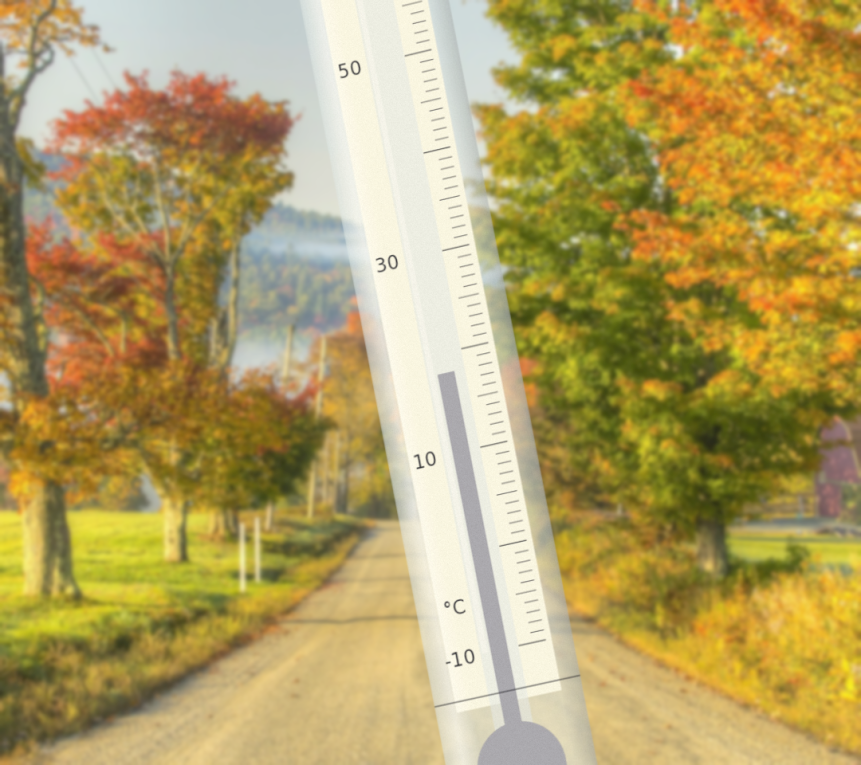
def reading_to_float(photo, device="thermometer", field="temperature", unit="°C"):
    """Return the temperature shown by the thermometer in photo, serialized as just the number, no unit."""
18
